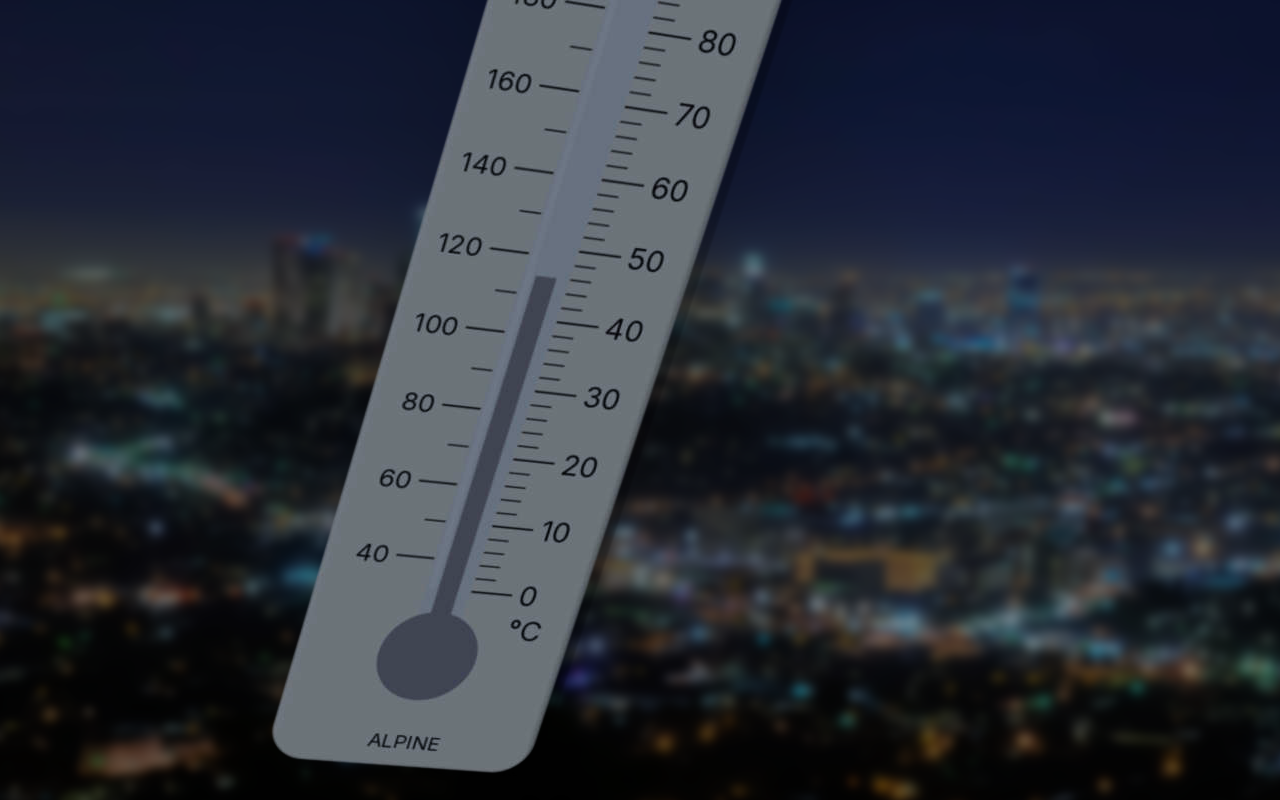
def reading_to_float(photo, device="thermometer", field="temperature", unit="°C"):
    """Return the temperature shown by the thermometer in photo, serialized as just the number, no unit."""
46
